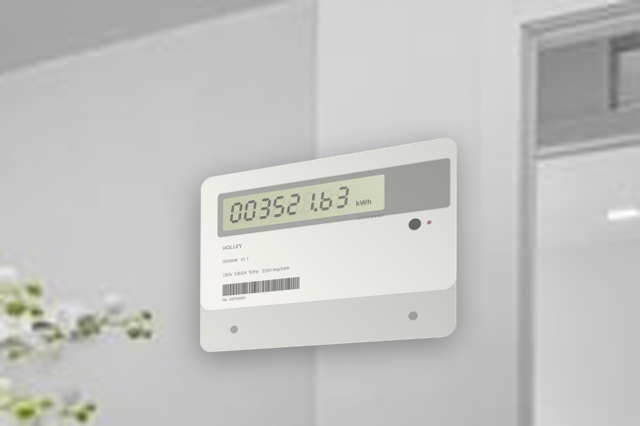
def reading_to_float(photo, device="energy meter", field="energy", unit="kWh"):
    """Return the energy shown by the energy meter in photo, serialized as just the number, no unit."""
3521.63
